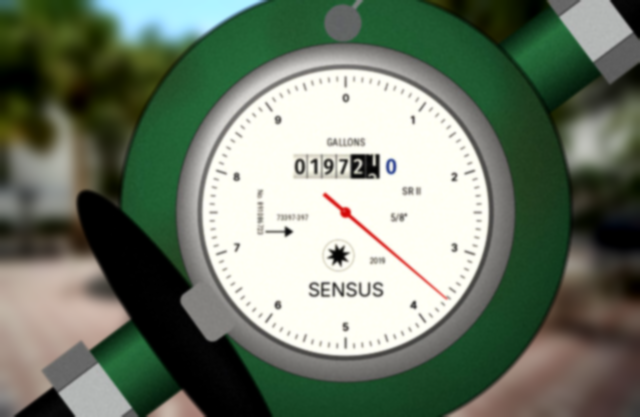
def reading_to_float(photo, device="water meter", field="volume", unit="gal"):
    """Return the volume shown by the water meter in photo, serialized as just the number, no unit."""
197213.6
